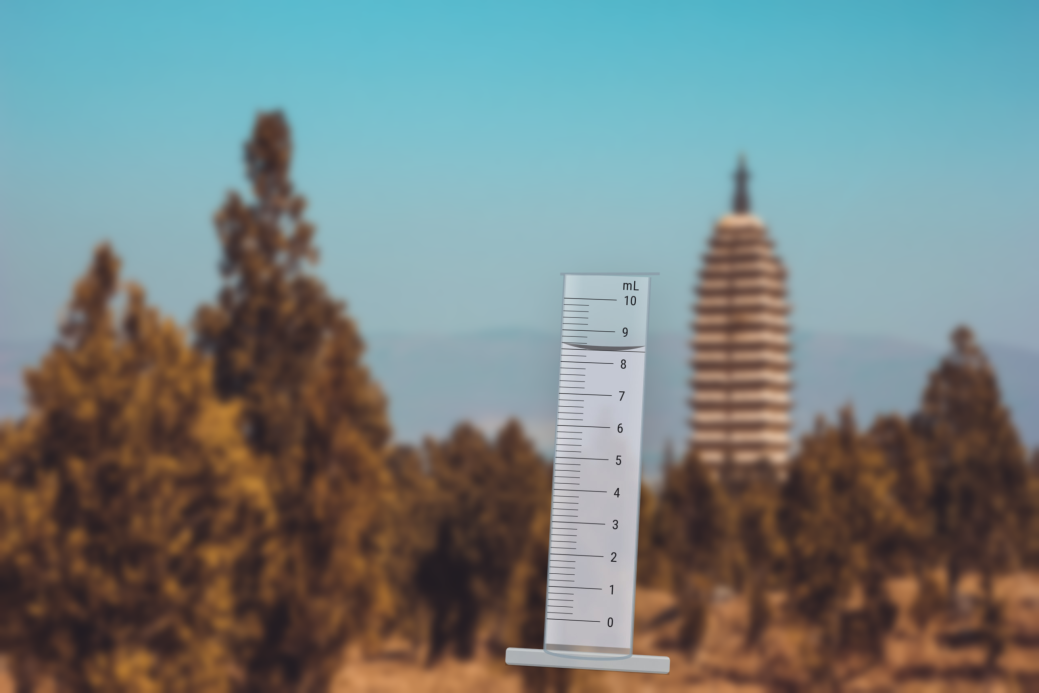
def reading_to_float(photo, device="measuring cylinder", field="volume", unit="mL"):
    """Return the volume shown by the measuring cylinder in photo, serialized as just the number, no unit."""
8.4
